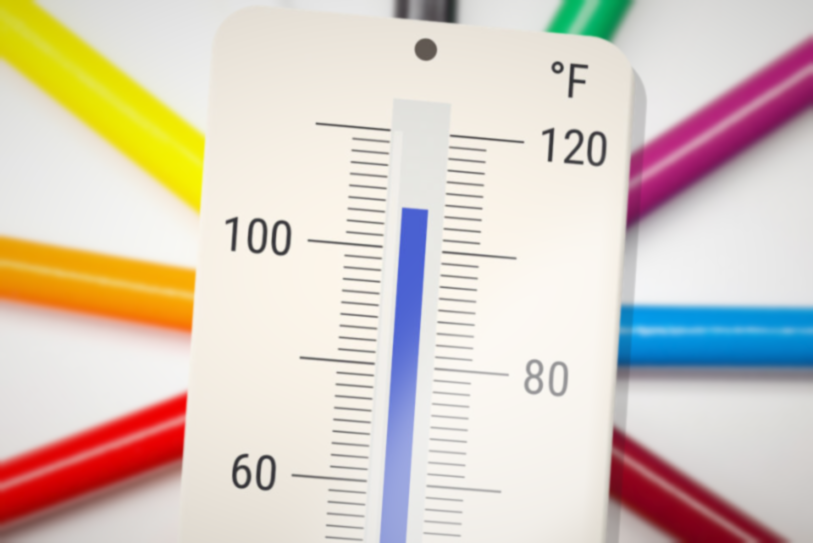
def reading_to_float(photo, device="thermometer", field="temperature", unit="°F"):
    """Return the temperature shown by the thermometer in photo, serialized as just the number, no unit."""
107
